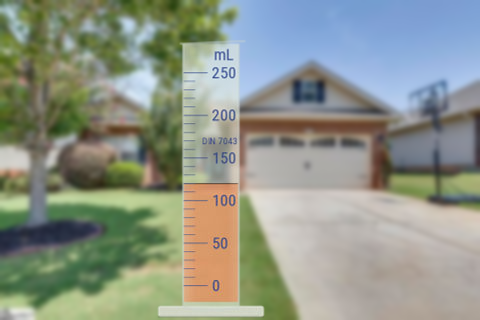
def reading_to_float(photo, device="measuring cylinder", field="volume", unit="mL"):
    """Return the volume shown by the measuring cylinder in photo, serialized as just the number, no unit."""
120
